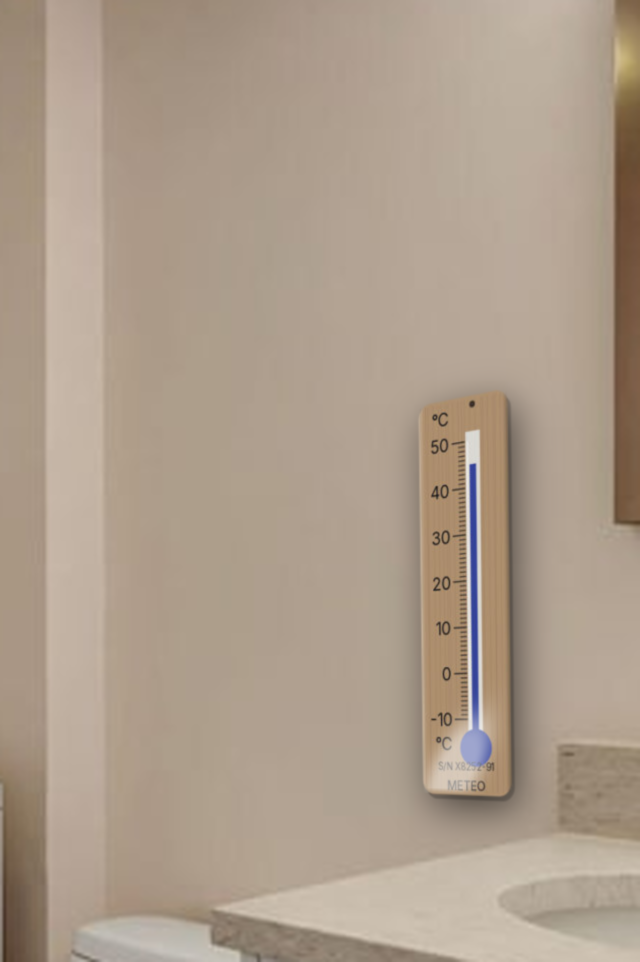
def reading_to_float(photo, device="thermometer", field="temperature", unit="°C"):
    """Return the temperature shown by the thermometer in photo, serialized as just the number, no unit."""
45
